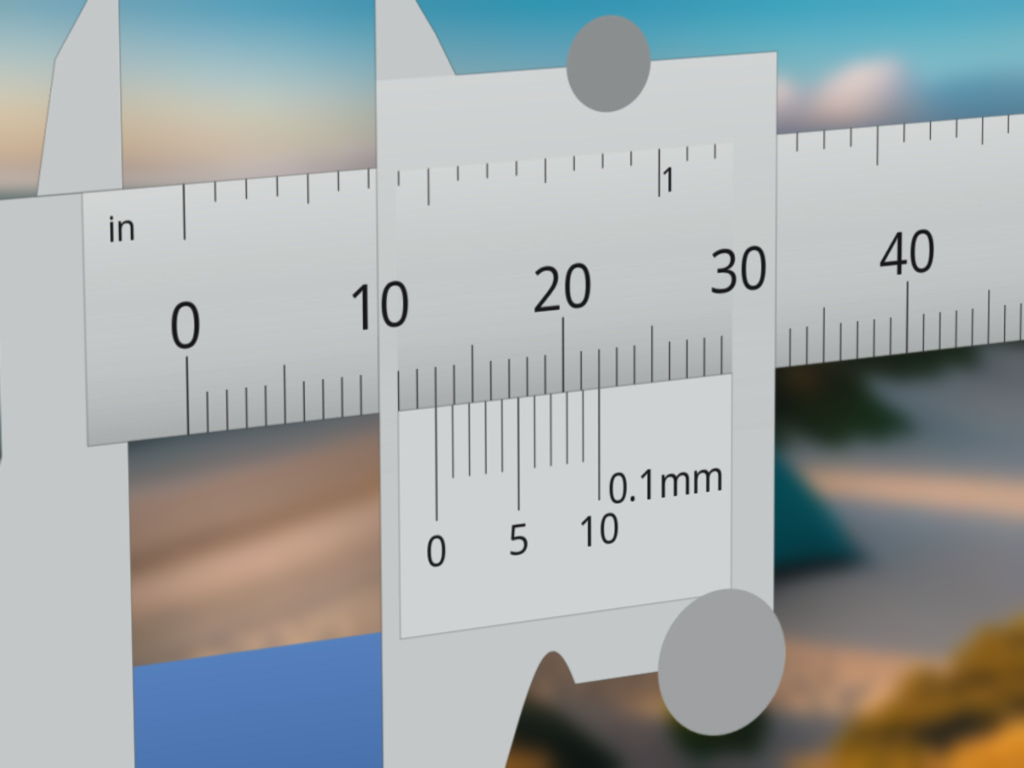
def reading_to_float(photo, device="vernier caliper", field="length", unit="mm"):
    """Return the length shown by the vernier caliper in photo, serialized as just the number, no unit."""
13.0
